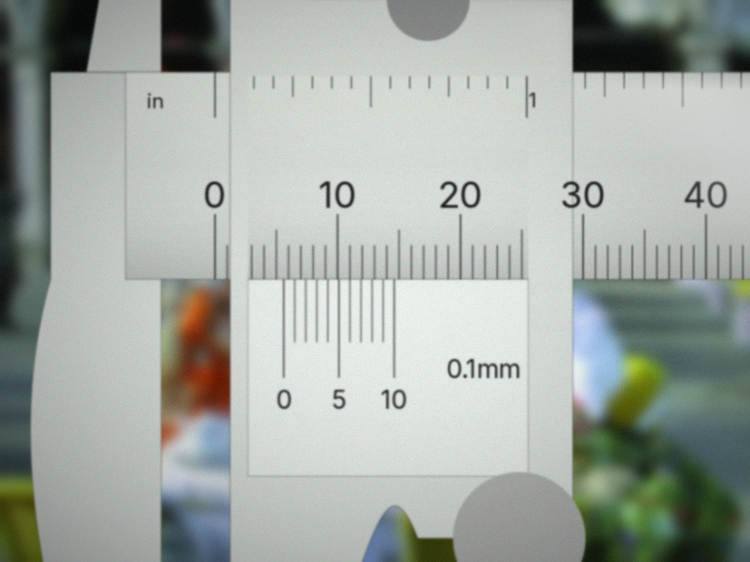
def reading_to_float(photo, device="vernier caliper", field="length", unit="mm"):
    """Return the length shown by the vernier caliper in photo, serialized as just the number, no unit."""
5.6
